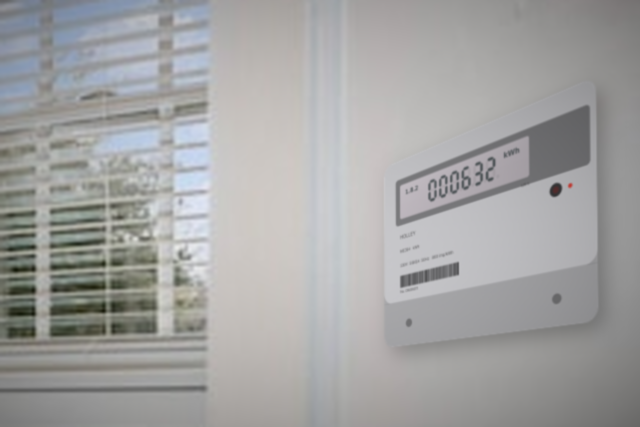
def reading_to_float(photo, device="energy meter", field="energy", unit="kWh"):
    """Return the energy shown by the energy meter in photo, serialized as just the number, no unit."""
632
